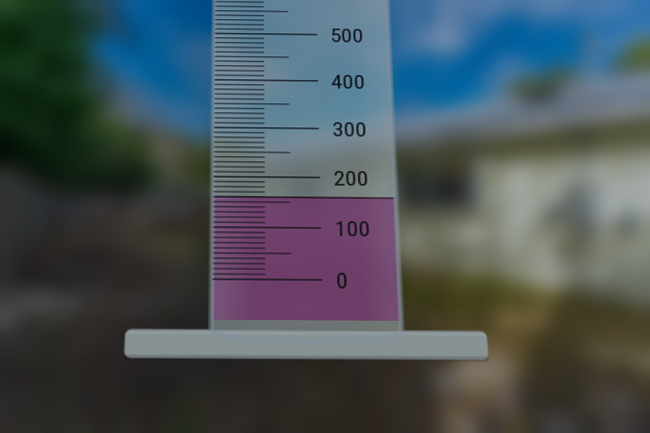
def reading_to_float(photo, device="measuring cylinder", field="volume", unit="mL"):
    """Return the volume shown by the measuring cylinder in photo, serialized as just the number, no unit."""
160
